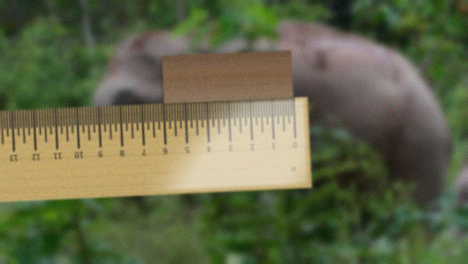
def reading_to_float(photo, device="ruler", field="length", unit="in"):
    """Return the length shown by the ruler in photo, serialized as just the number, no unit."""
6
